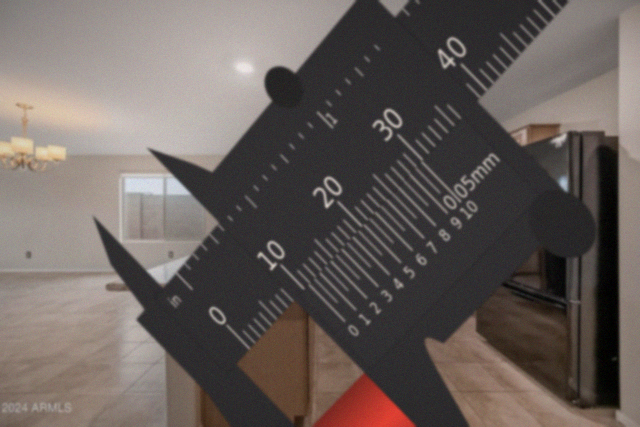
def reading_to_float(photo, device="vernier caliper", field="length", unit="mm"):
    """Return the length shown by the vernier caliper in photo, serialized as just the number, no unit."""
10.8
